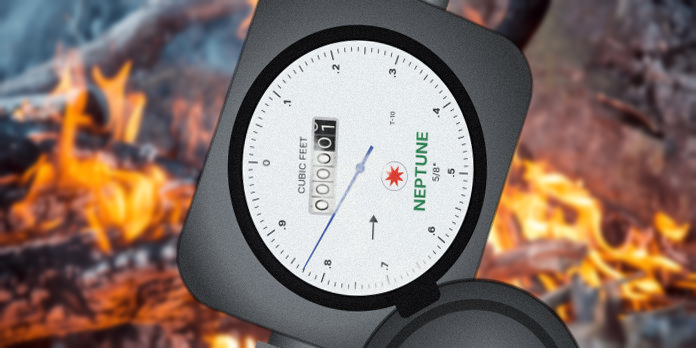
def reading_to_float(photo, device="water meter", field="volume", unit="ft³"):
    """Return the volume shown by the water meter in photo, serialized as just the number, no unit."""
0.83
